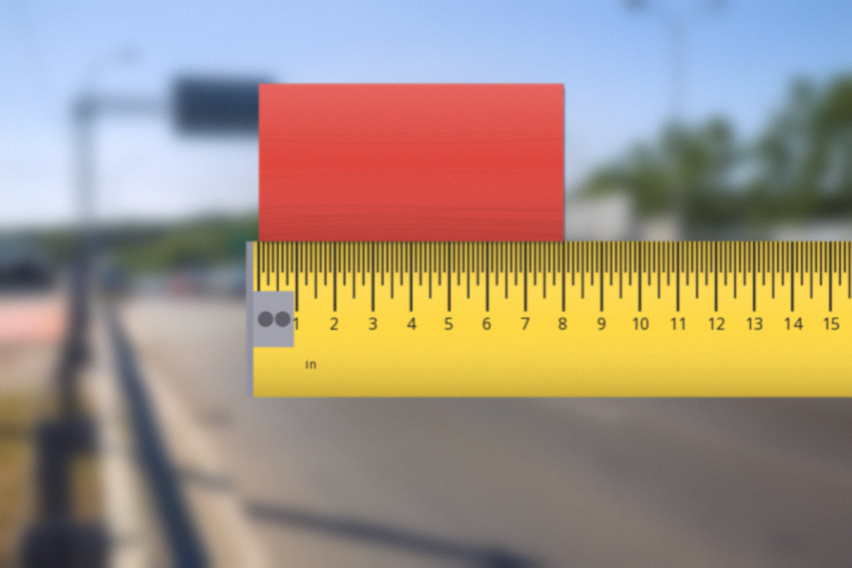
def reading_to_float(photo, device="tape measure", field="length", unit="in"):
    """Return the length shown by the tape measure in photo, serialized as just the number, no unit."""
8
